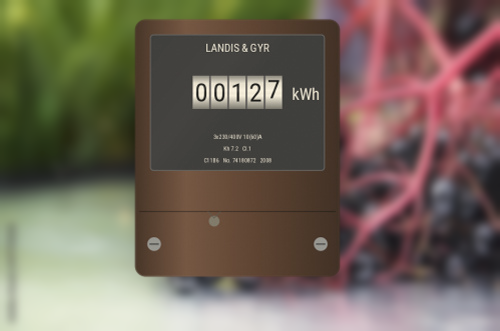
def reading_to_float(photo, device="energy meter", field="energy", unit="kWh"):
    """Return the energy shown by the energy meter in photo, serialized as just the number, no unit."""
127
